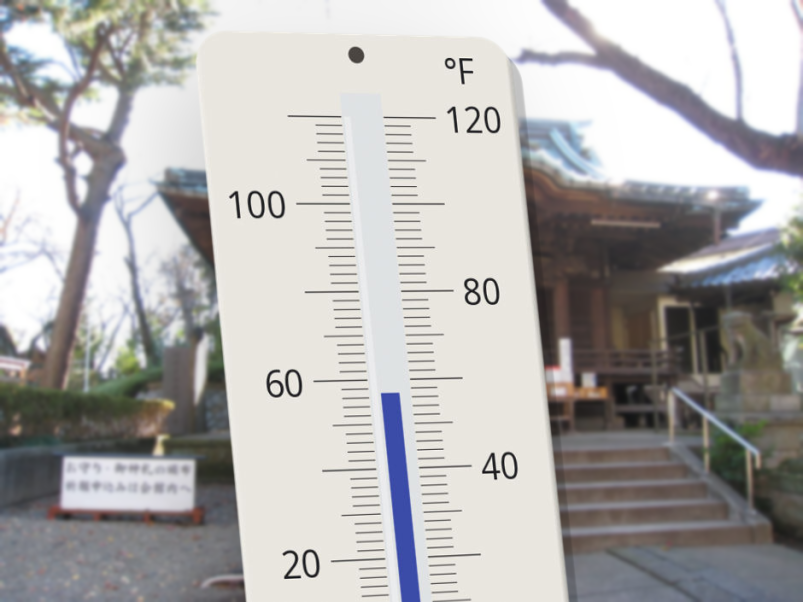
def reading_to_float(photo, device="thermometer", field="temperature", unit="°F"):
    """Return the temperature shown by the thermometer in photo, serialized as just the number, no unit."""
57
